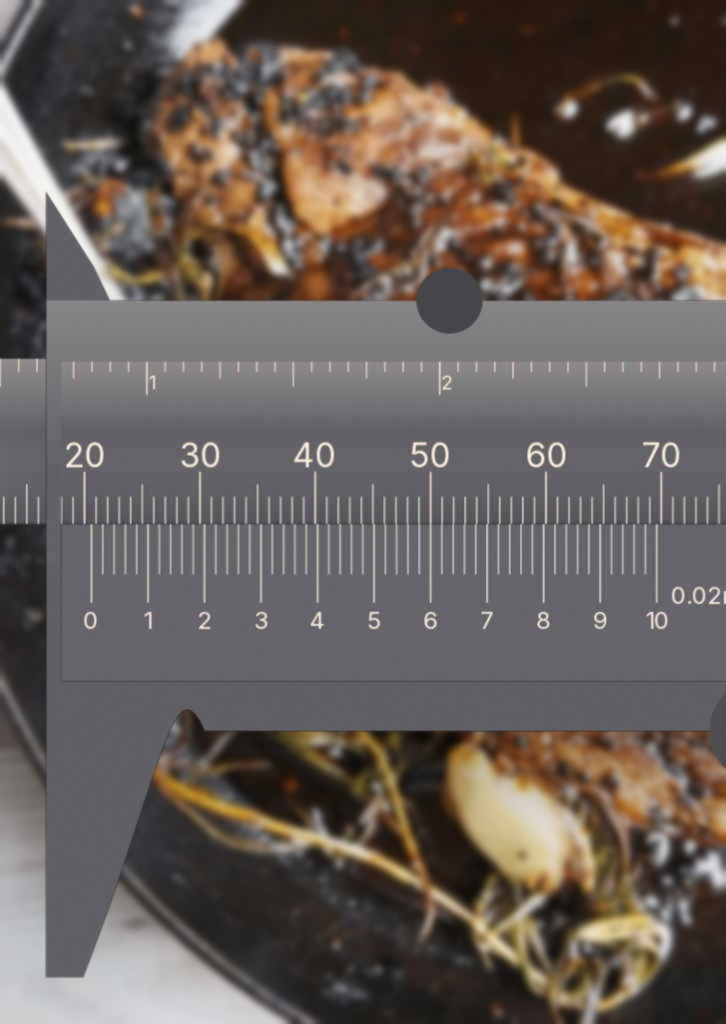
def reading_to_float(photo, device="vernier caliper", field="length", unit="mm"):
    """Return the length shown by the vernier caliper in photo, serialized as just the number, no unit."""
20.6
